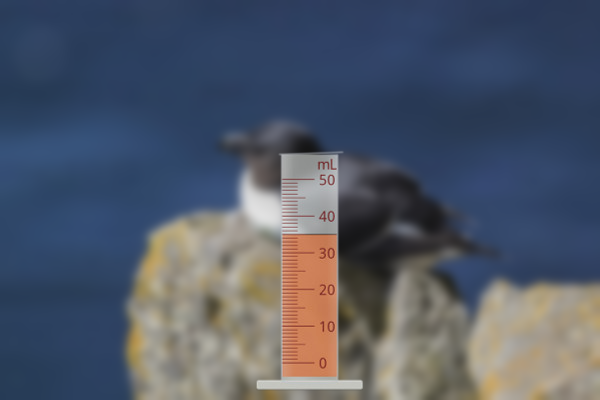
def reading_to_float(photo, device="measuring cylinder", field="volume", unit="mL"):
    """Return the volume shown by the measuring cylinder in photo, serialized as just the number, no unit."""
35
